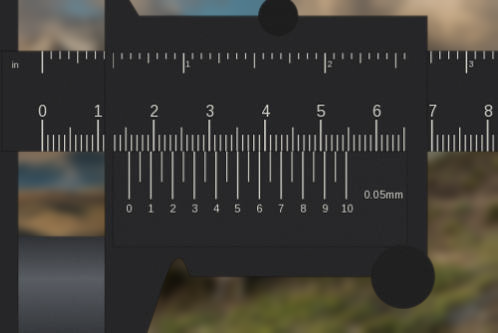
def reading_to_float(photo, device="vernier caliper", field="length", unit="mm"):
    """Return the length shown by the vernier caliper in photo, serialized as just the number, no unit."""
15.6
